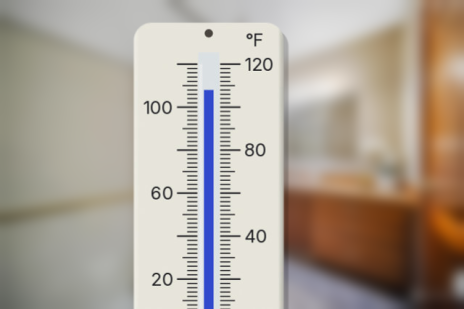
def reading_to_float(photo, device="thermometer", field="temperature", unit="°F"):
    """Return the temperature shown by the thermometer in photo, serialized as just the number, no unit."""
108
